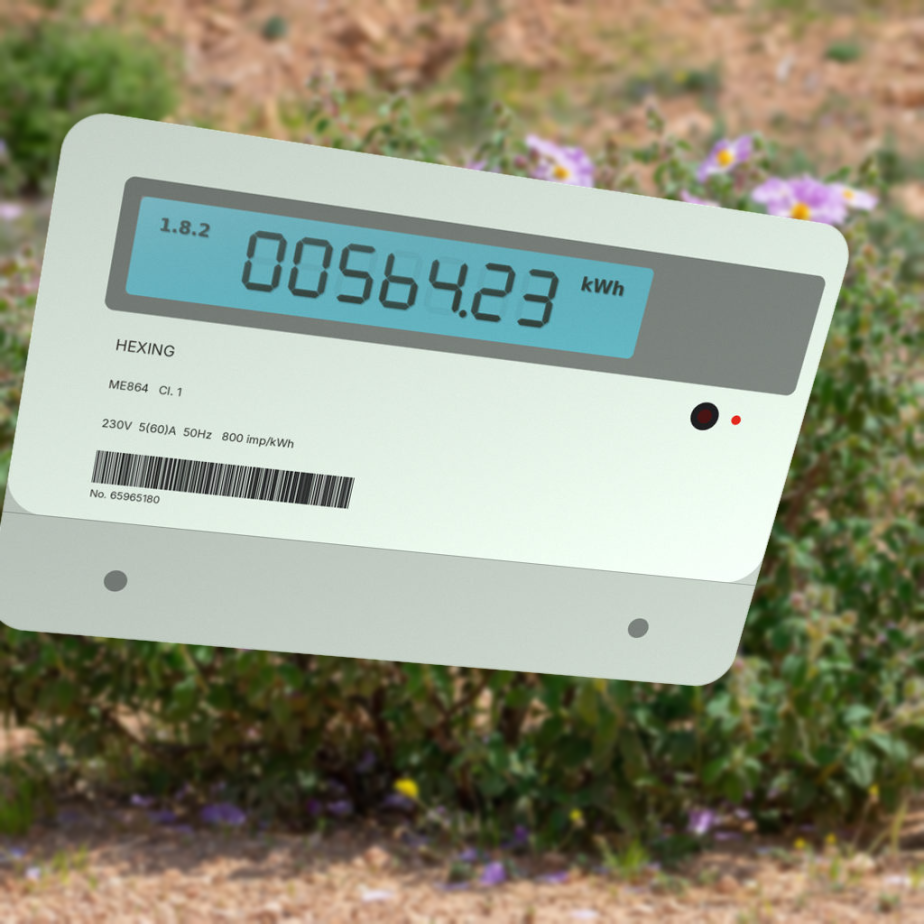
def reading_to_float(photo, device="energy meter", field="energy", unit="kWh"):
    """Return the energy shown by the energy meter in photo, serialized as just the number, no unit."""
564.23
